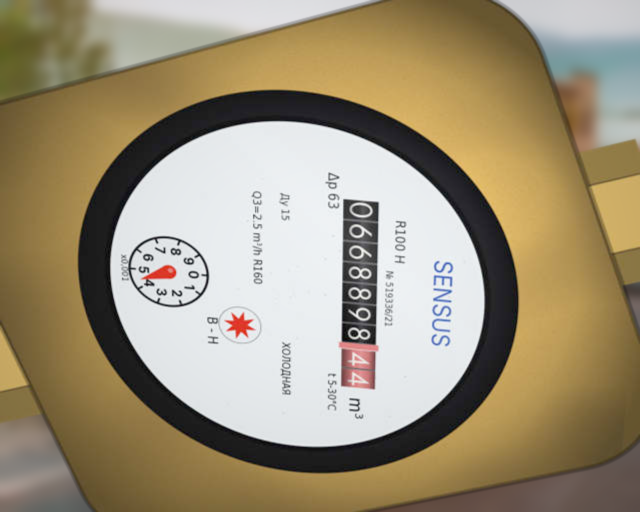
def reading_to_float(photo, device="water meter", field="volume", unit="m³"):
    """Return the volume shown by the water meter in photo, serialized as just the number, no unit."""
668898.444
